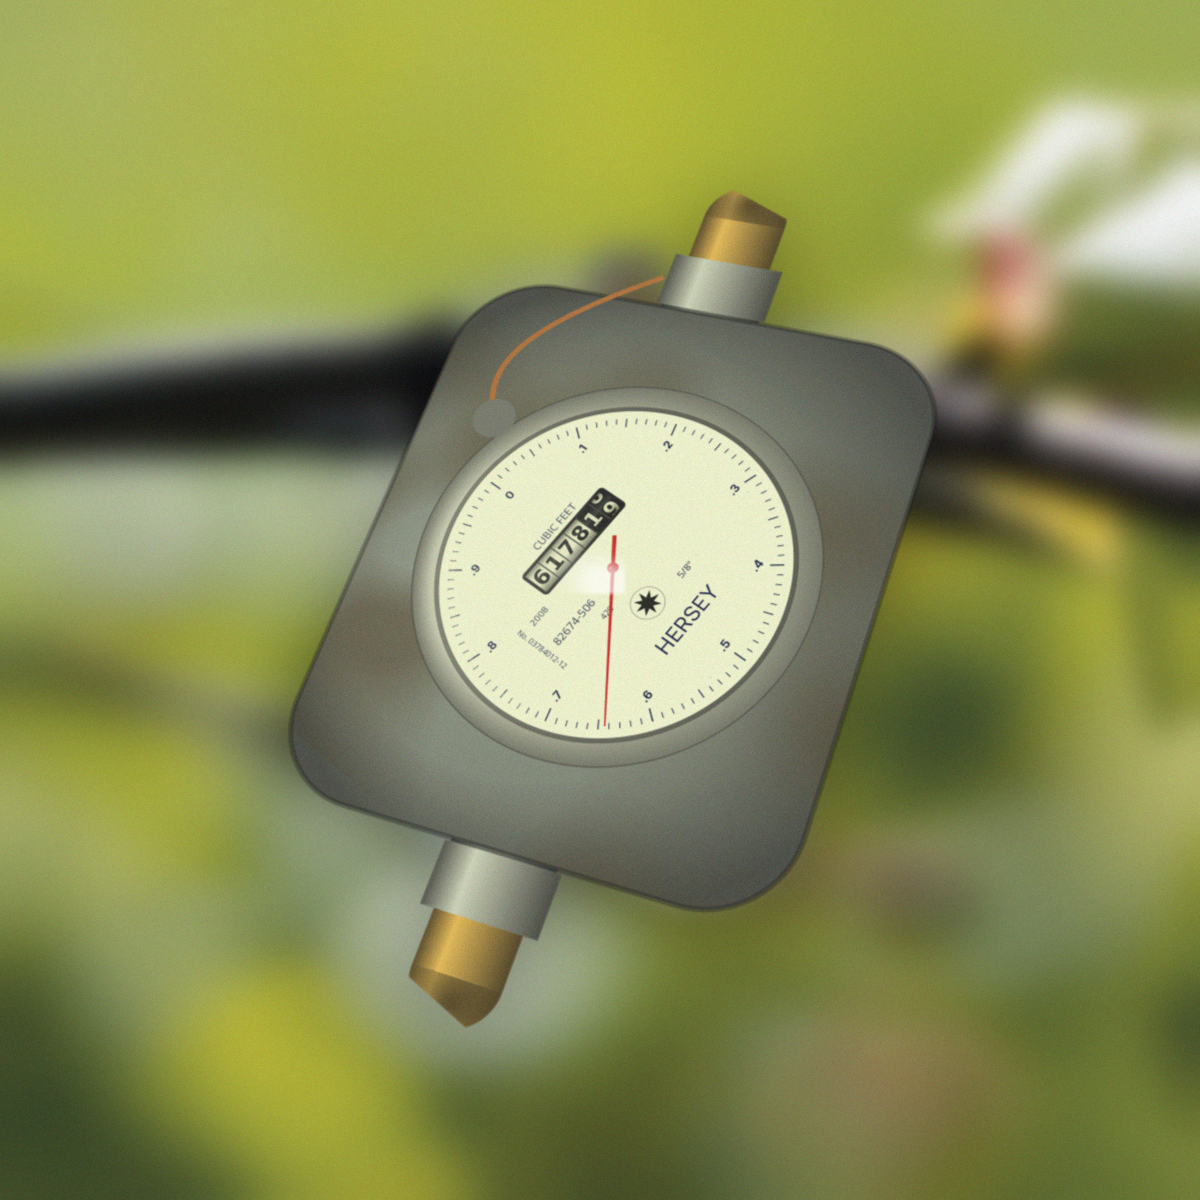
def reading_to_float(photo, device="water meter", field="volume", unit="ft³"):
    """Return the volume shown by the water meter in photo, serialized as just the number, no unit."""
617818.64
